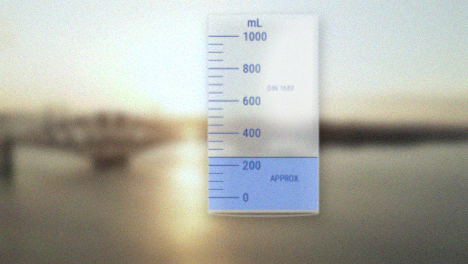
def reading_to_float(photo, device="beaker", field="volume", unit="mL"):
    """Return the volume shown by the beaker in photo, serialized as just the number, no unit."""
250
